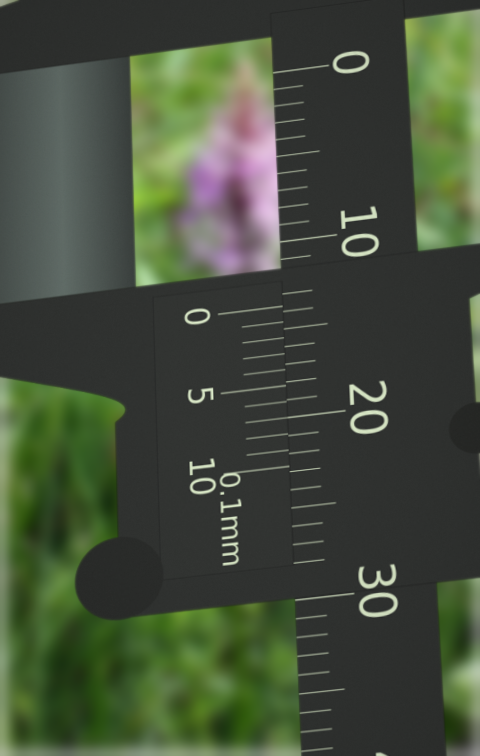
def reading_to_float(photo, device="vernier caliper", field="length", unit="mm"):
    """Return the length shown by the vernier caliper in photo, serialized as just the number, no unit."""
13.7
